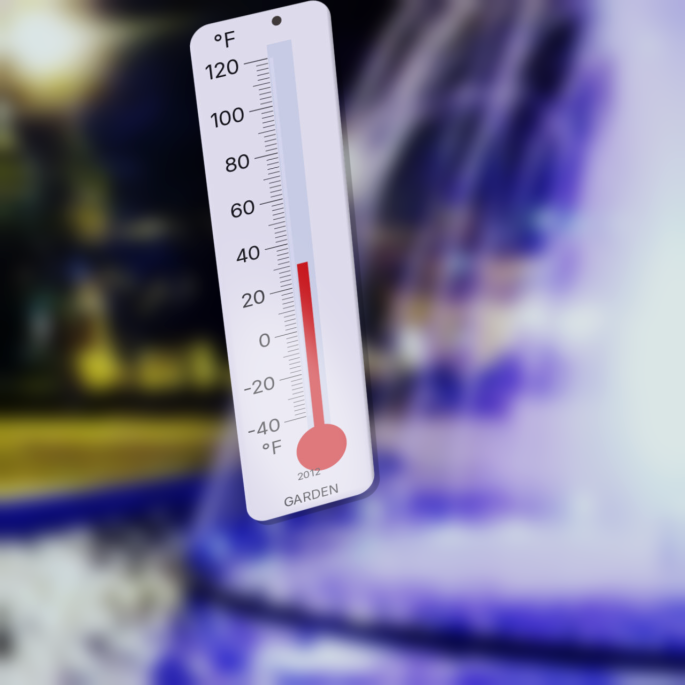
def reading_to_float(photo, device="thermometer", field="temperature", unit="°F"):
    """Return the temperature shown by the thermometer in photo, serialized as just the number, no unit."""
30
